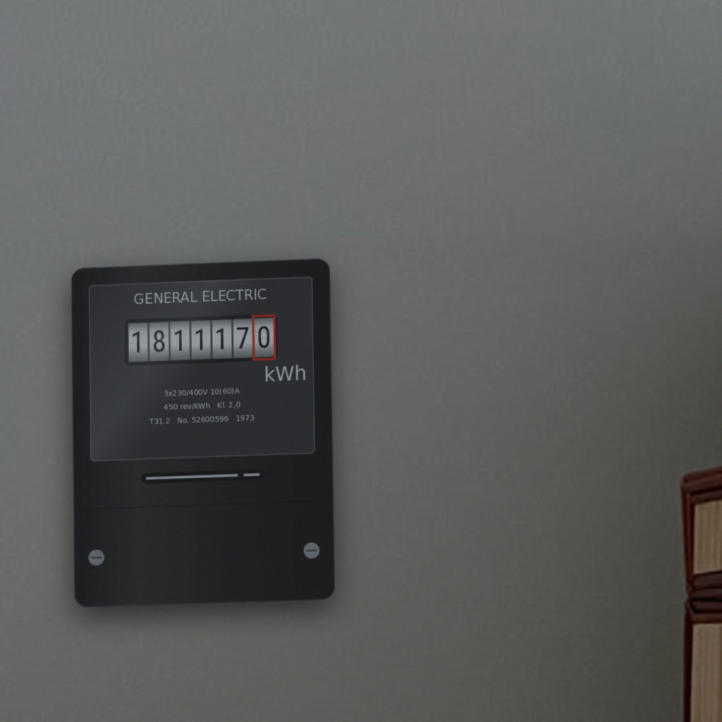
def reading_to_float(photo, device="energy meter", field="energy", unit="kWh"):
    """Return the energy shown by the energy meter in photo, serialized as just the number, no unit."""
181117.0
